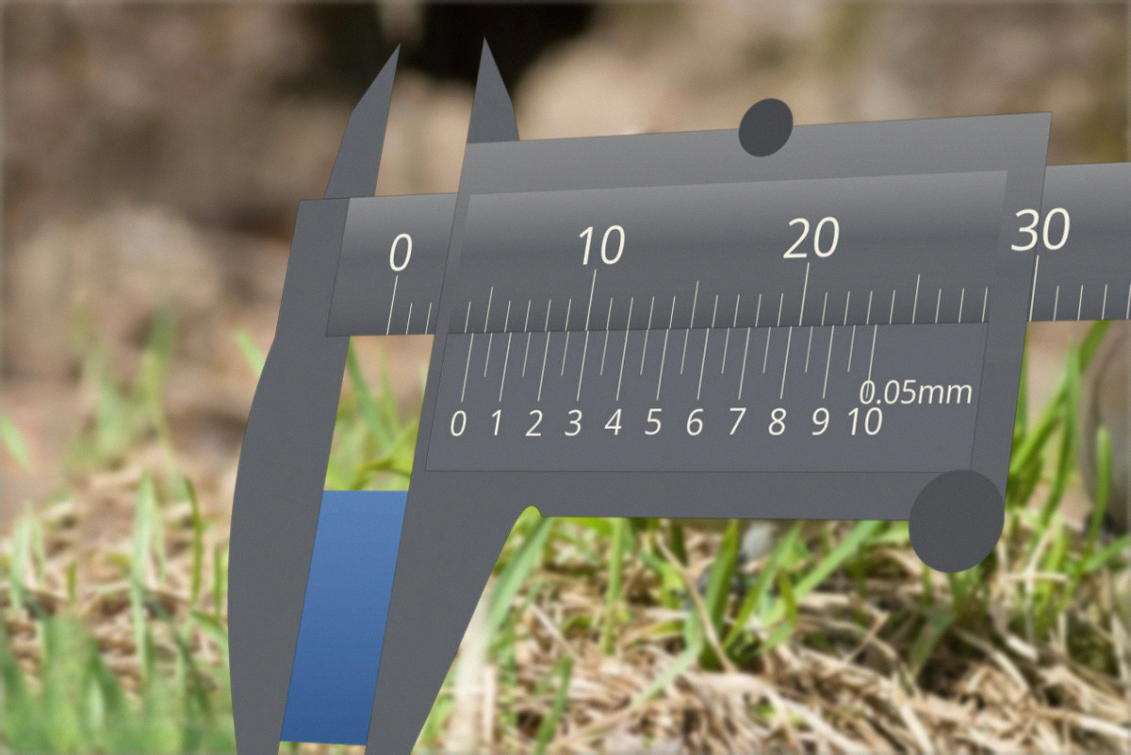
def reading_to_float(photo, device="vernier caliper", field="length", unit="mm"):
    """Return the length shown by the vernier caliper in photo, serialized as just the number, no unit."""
4.4
